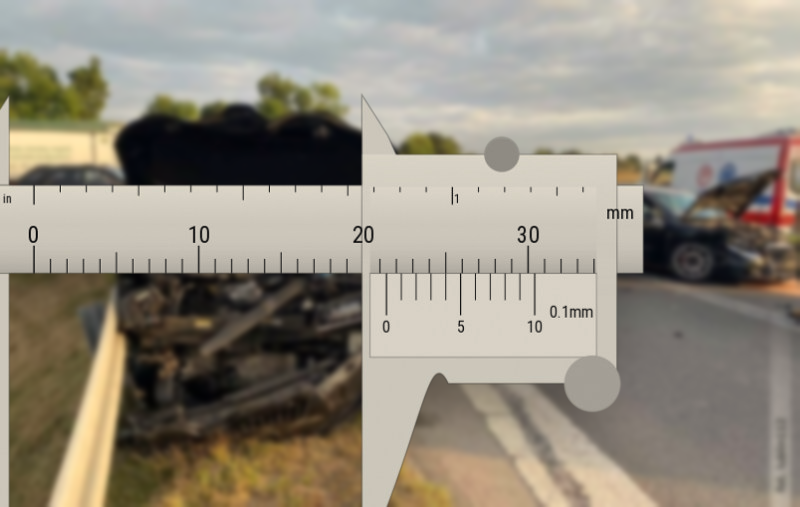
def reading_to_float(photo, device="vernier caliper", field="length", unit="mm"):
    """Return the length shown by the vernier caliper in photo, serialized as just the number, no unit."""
21.4
